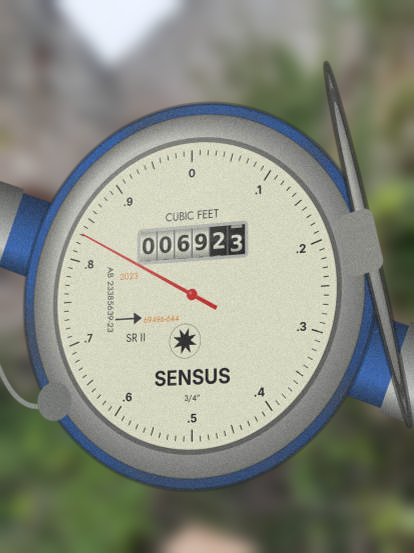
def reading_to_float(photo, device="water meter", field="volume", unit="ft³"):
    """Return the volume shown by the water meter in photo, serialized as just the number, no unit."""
6922.83
